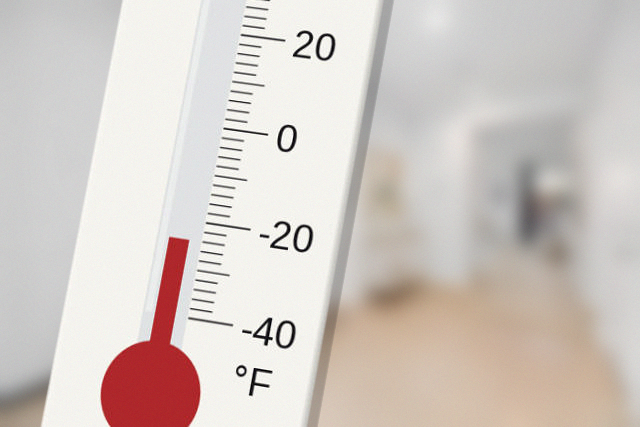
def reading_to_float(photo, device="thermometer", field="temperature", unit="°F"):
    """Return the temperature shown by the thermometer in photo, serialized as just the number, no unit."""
-24
